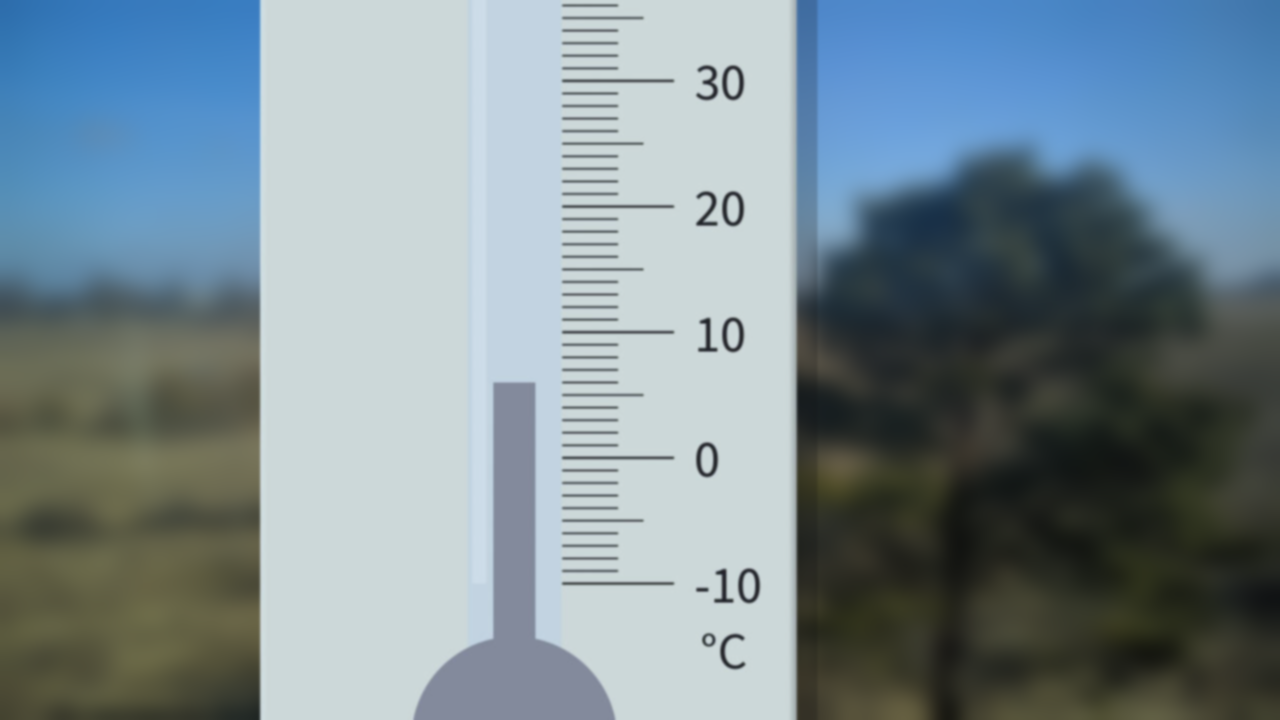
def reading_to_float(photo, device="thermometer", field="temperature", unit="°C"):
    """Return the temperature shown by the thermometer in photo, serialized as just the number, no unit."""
6
